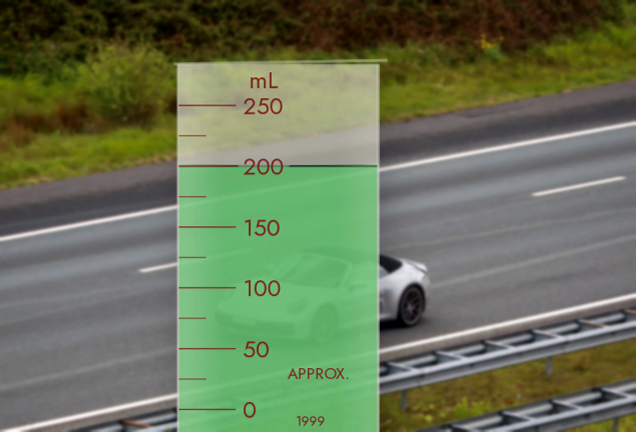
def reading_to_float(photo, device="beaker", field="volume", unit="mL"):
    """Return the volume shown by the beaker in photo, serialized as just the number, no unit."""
200
